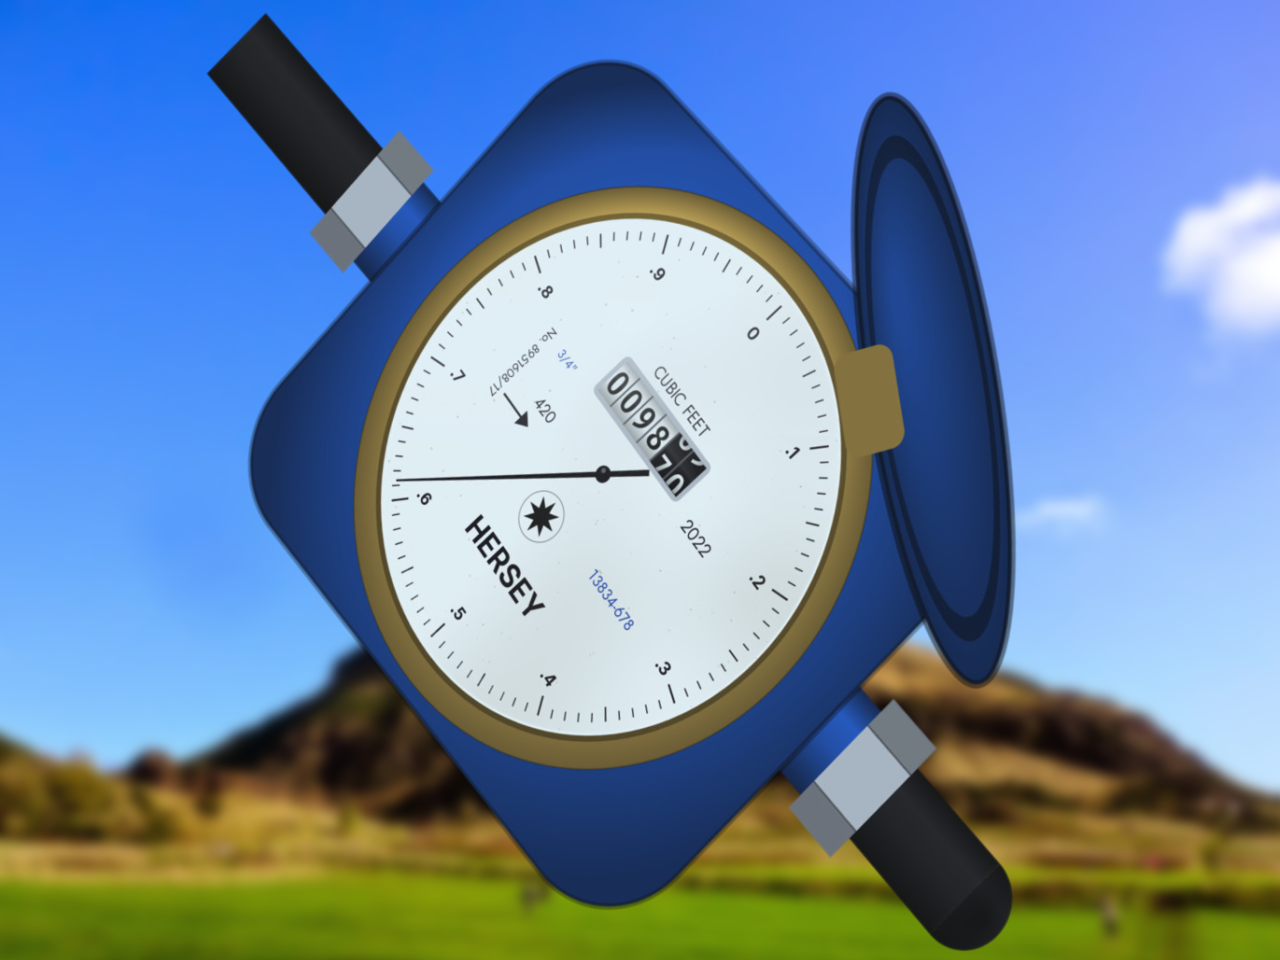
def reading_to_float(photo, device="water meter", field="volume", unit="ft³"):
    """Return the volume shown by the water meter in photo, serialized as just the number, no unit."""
9869.61
